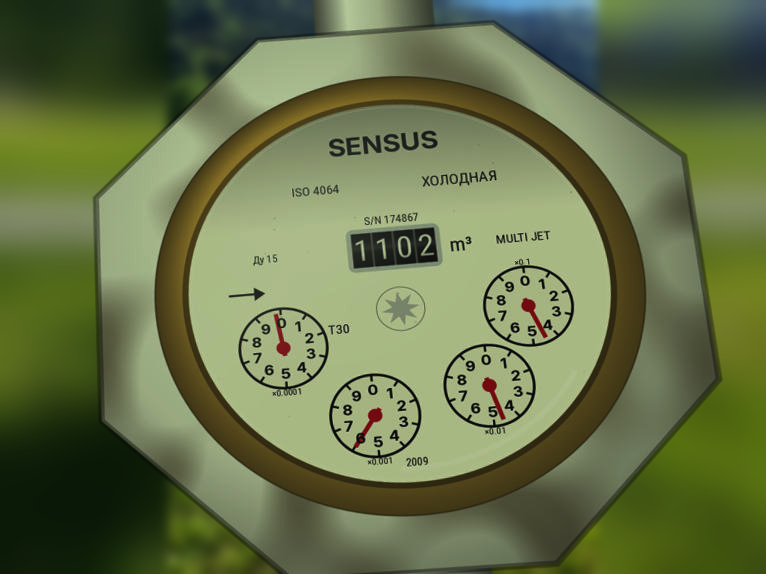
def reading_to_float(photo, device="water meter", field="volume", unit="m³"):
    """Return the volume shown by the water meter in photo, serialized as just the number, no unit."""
1102.4459
